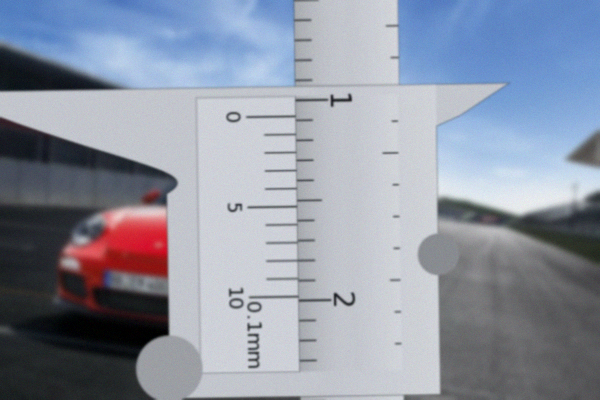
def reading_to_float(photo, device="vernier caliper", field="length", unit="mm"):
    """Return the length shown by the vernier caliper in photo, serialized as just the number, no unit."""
10.8
